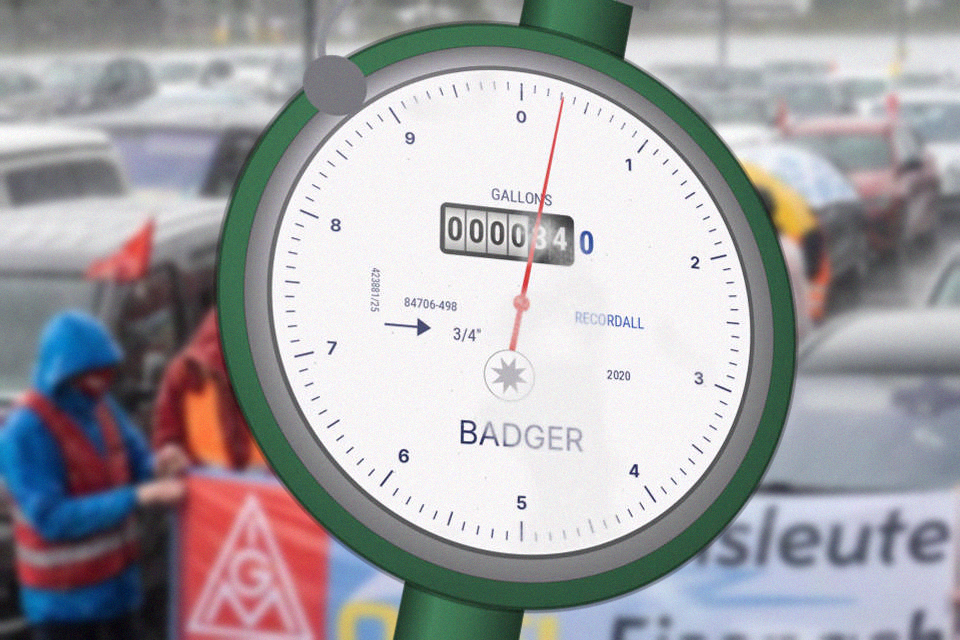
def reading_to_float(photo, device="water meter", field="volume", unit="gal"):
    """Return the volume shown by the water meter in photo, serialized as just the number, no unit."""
340.3
